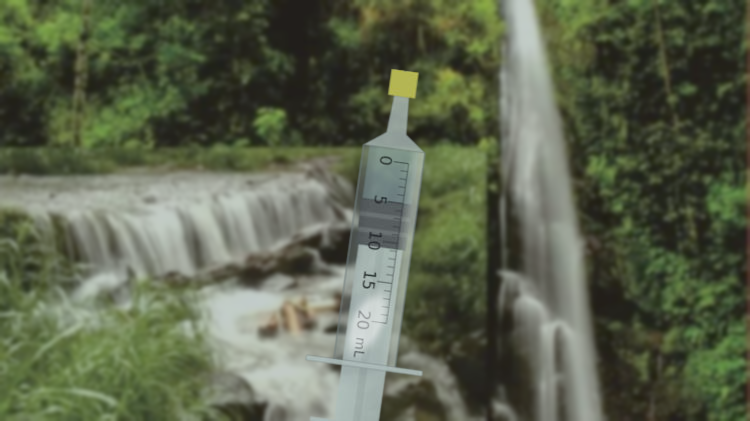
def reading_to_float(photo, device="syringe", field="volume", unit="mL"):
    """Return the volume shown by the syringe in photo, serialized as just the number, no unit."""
5
